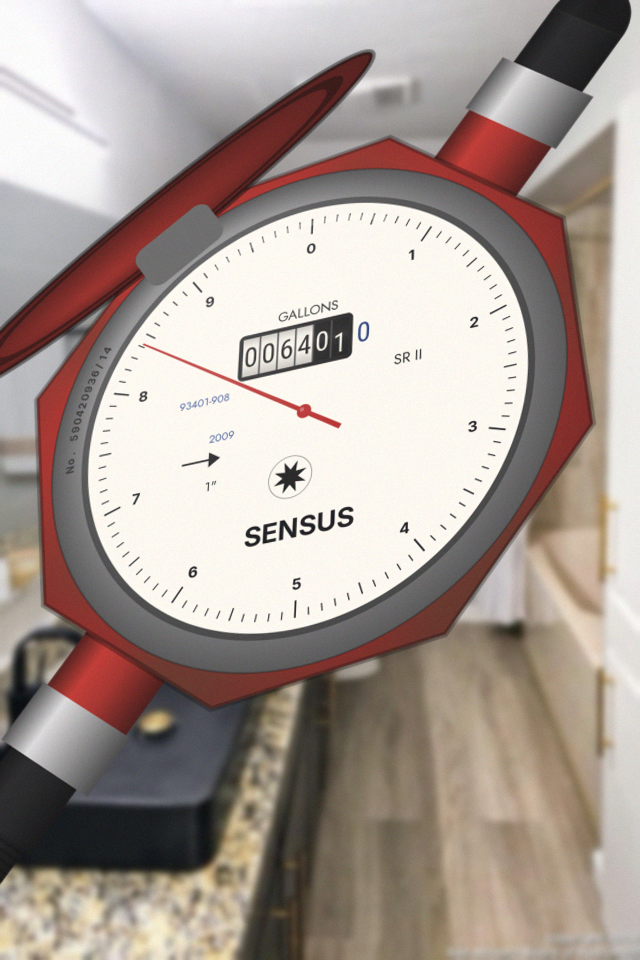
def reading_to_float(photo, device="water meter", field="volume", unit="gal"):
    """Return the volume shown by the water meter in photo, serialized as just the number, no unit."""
64008.4
